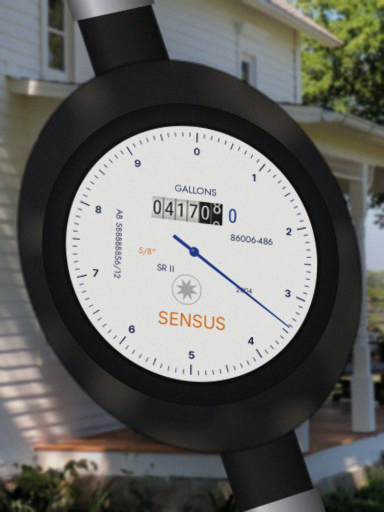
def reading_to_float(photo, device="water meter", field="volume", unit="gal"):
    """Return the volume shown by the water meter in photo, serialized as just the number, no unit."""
417083.4
